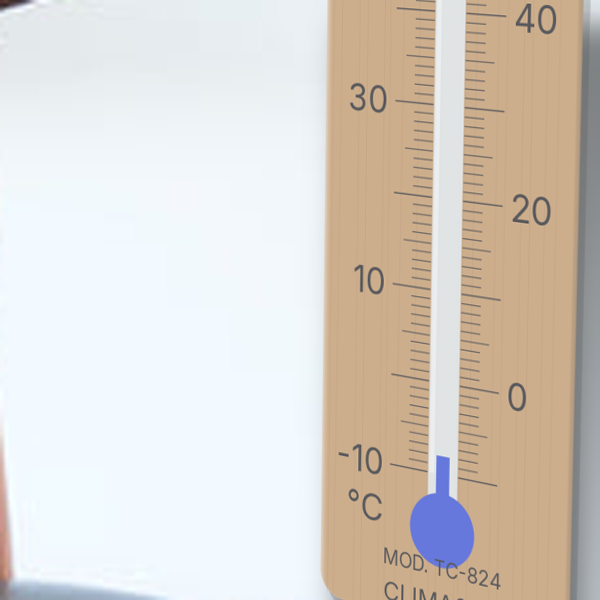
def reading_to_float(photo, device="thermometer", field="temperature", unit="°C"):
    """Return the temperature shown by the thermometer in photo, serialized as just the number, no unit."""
-8
